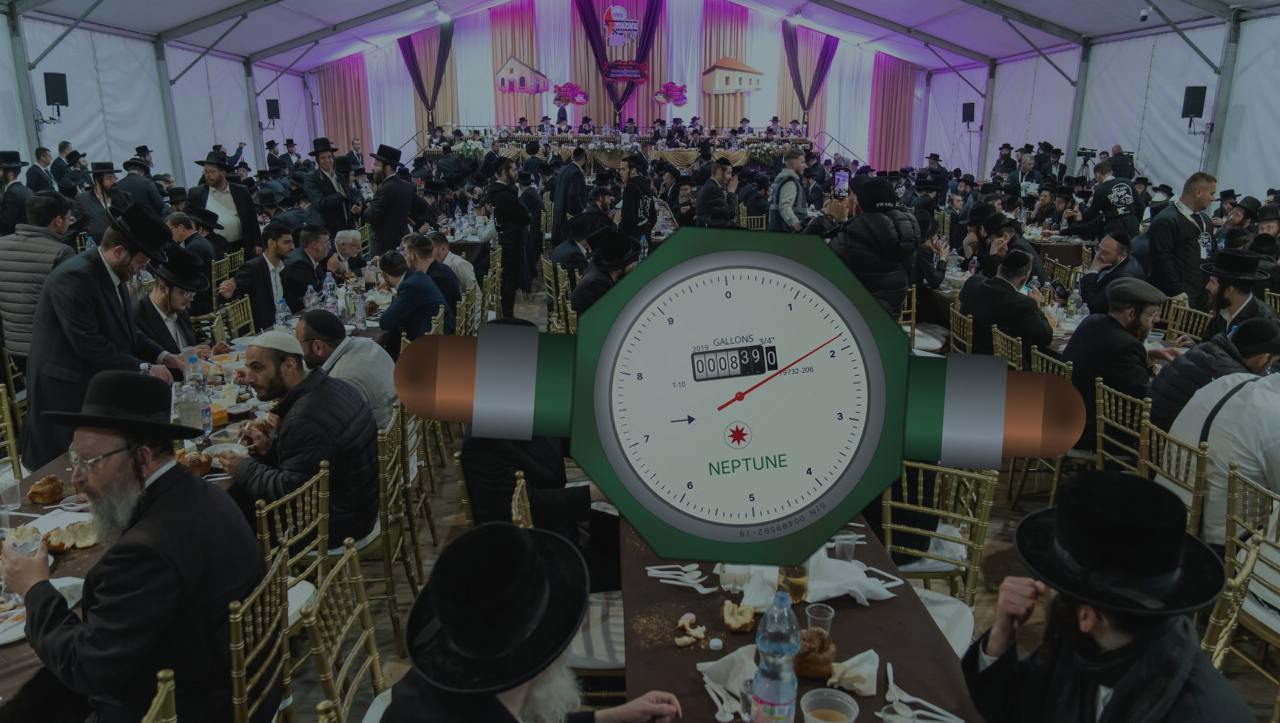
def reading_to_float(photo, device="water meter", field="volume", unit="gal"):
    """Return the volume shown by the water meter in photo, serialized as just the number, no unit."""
8391.8
